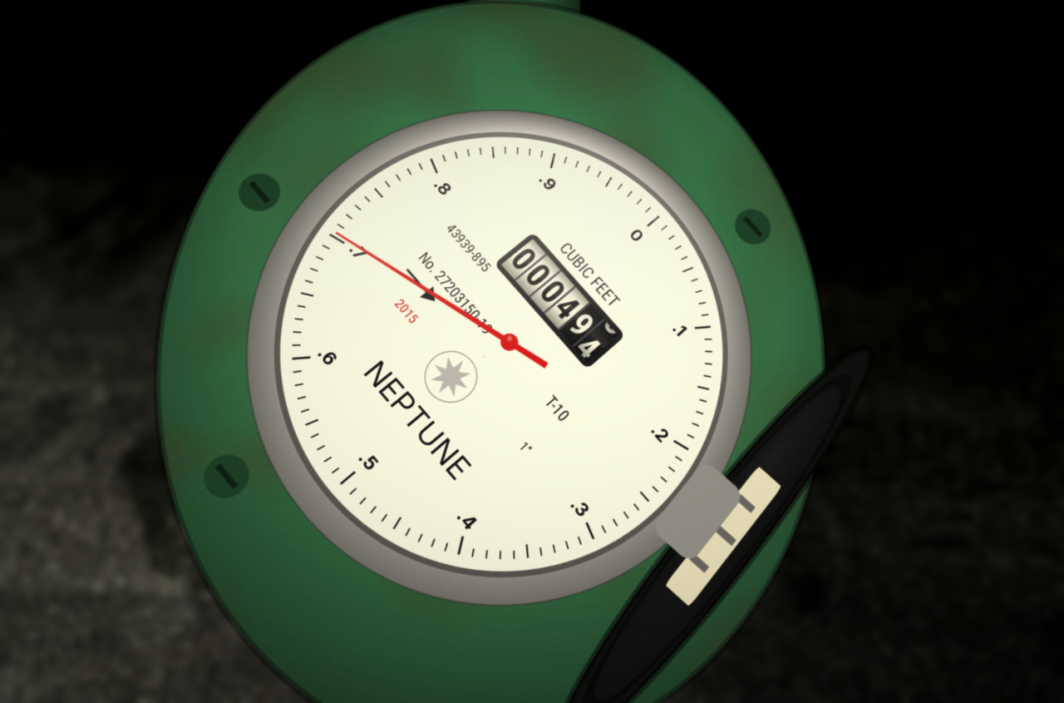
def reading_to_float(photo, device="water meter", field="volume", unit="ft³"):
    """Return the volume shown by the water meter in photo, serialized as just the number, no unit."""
493.70
